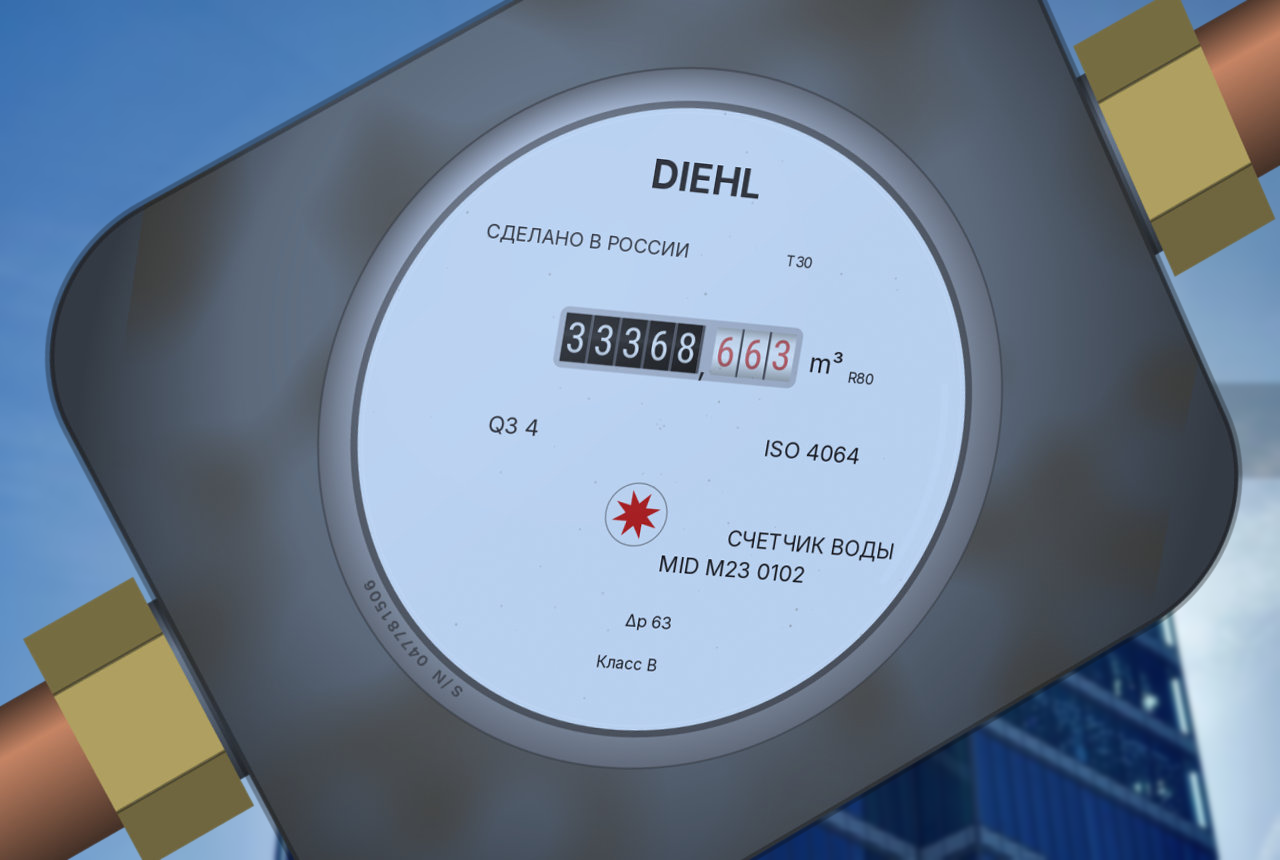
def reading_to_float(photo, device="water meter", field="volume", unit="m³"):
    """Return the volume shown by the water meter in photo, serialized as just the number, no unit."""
33368.663
